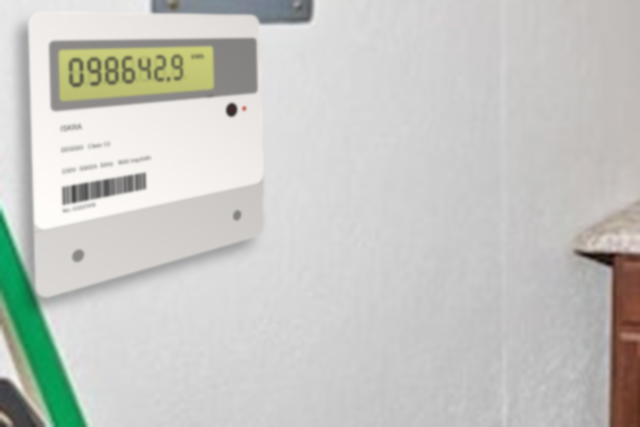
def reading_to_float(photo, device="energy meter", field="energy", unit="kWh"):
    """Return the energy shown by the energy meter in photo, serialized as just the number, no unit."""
98642.9
